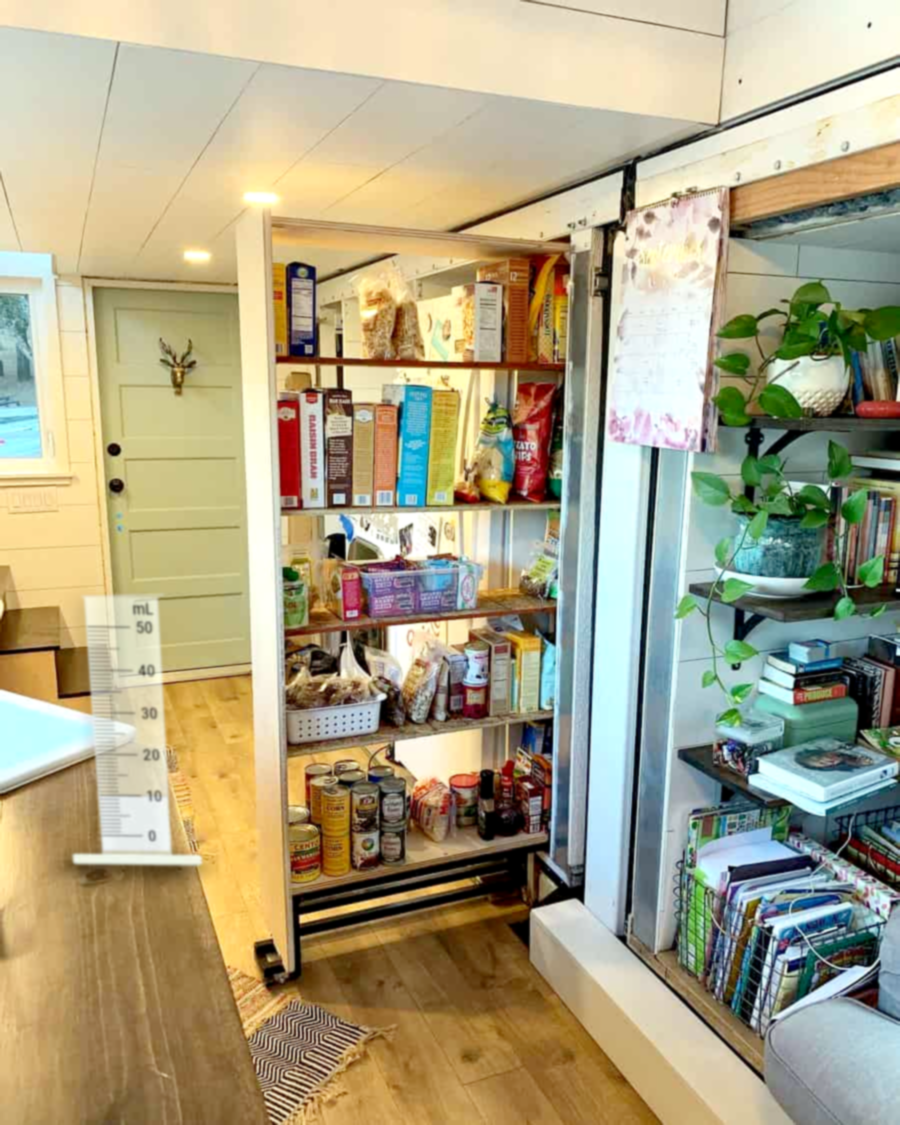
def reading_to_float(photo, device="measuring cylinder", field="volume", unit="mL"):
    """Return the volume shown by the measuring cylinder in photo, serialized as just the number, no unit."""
10
